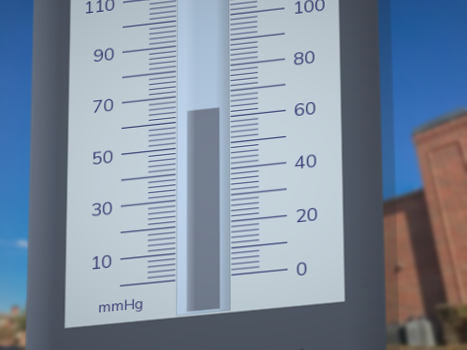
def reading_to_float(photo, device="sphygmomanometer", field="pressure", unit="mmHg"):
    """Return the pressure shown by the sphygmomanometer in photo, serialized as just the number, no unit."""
64
